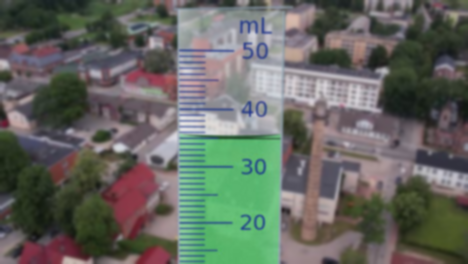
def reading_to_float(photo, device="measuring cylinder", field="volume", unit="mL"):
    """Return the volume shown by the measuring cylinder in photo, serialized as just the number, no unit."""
35
